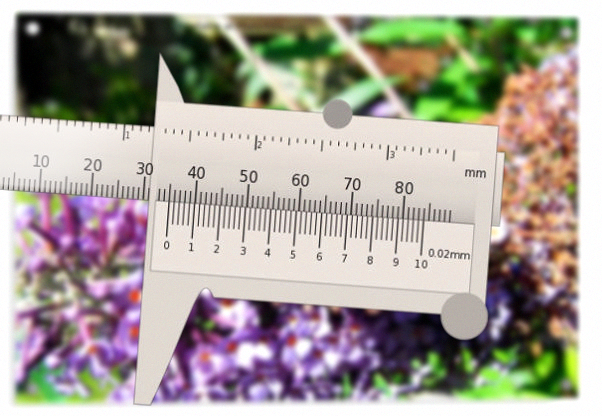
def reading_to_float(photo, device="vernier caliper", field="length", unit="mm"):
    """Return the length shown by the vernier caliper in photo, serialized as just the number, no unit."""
35.0
